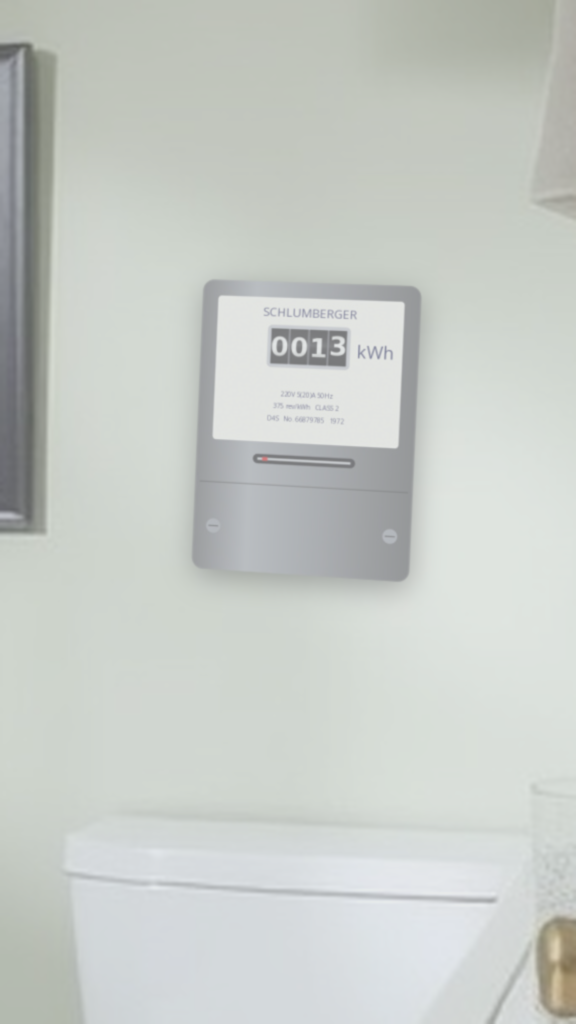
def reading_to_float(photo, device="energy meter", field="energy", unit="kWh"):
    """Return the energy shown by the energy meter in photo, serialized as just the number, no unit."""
13
